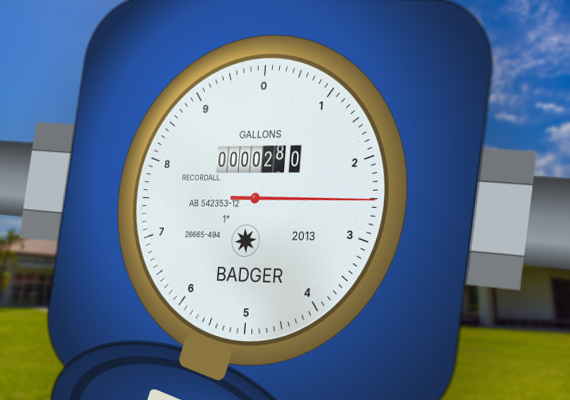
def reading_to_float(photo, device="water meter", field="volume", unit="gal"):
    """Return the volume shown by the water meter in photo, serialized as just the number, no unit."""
282.5
